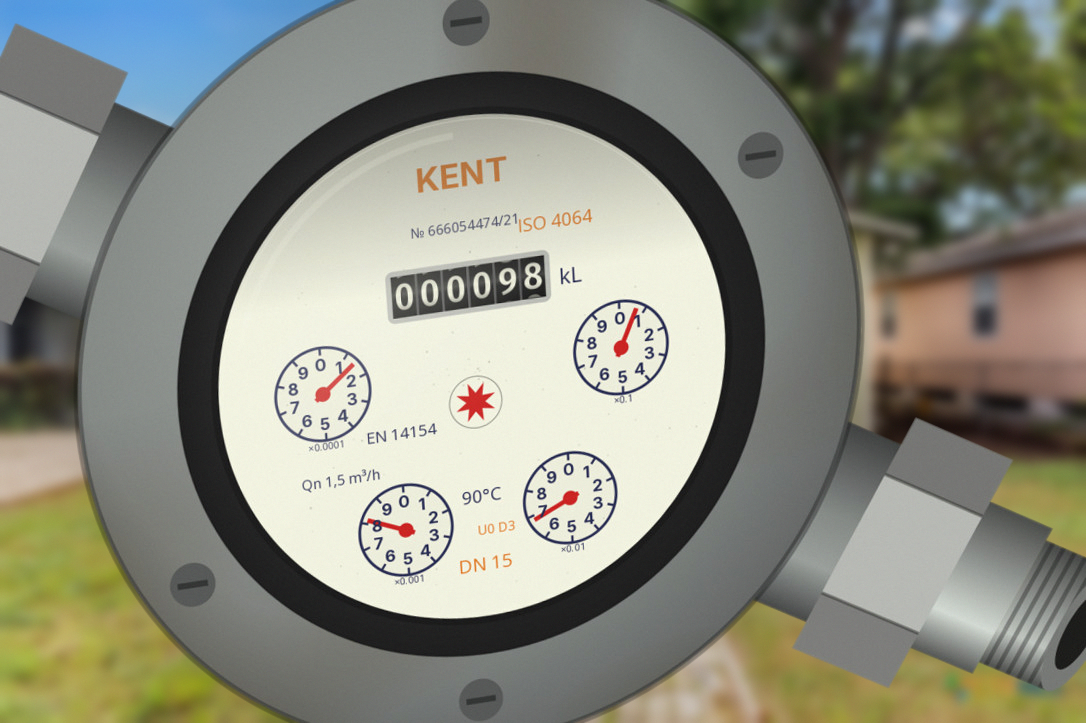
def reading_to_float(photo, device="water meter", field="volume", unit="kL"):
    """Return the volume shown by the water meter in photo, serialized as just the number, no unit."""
98.0681
